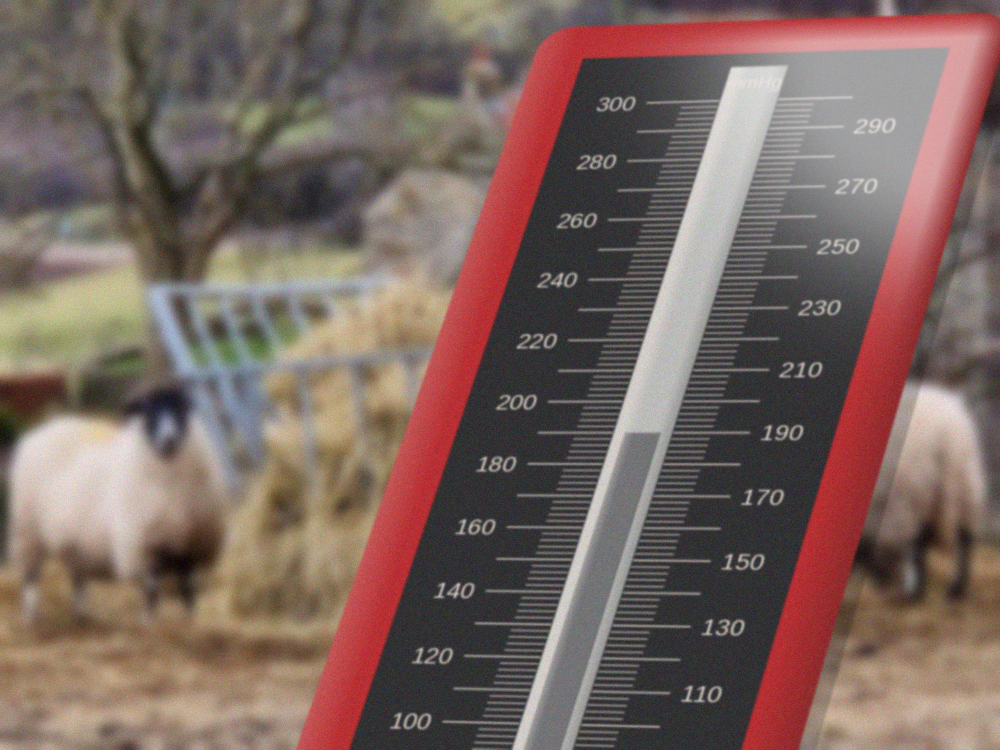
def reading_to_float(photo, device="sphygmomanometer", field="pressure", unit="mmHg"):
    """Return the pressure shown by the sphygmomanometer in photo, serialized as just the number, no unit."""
190
